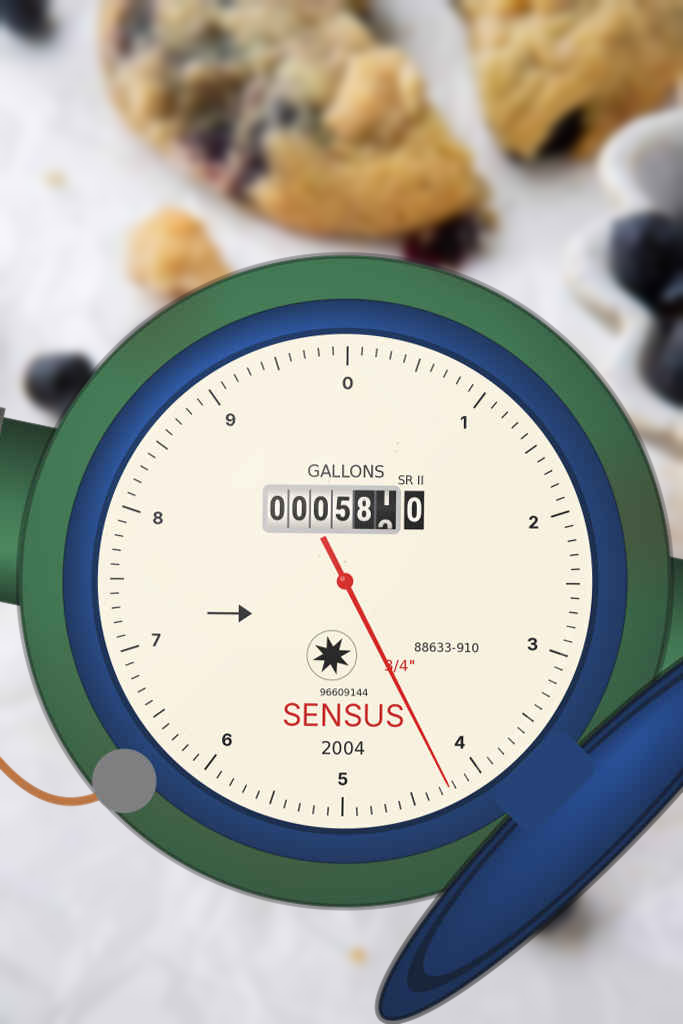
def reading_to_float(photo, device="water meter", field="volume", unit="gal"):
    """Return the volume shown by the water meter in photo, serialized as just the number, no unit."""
5814.2
